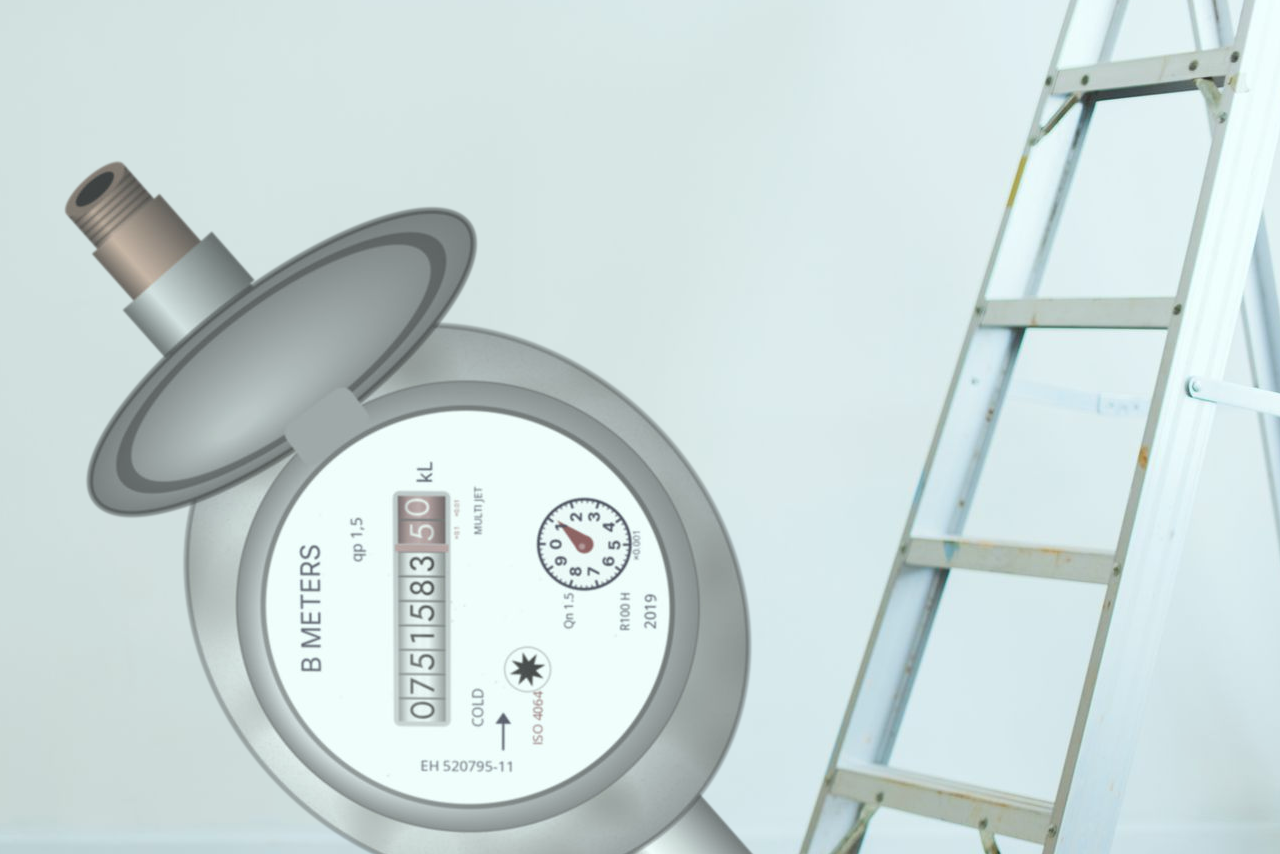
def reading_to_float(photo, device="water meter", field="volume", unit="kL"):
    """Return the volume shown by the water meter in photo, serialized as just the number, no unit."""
751583.501
